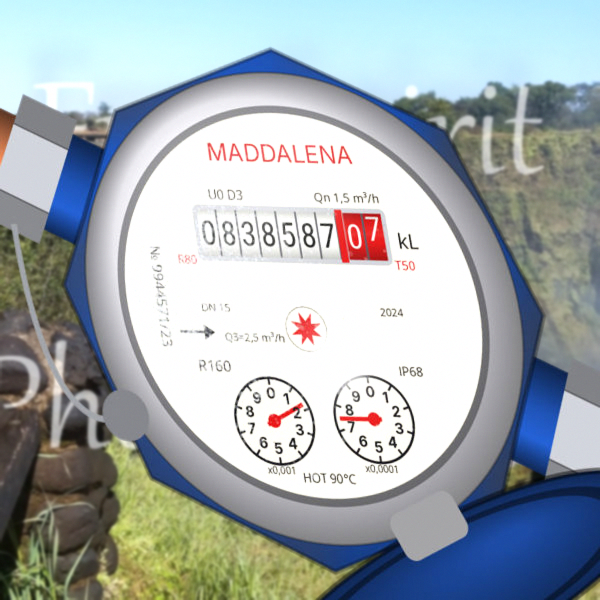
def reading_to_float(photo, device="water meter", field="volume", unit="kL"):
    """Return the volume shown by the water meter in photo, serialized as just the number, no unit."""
838587.0717
